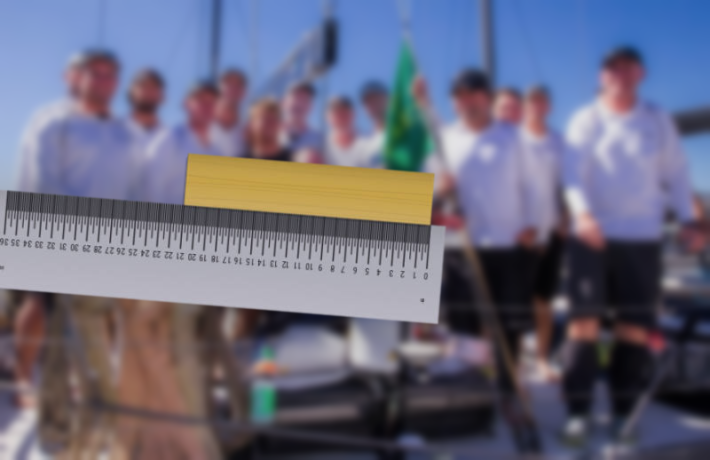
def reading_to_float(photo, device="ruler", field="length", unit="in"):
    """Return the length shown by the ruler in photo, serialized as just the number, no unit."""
21
